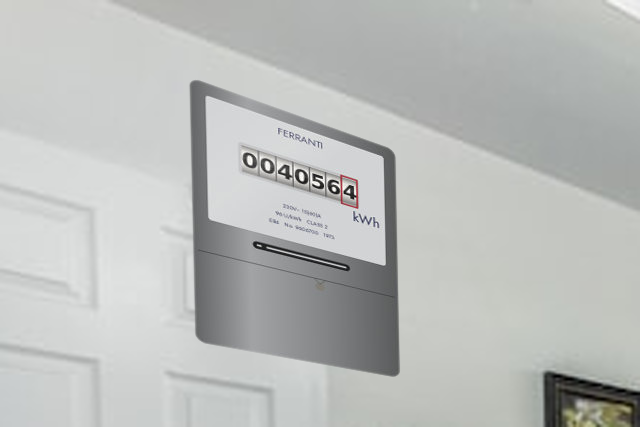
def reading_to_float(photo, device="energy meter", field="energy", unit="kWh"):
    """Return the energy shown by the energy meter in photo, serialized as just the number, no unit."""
4056.4
